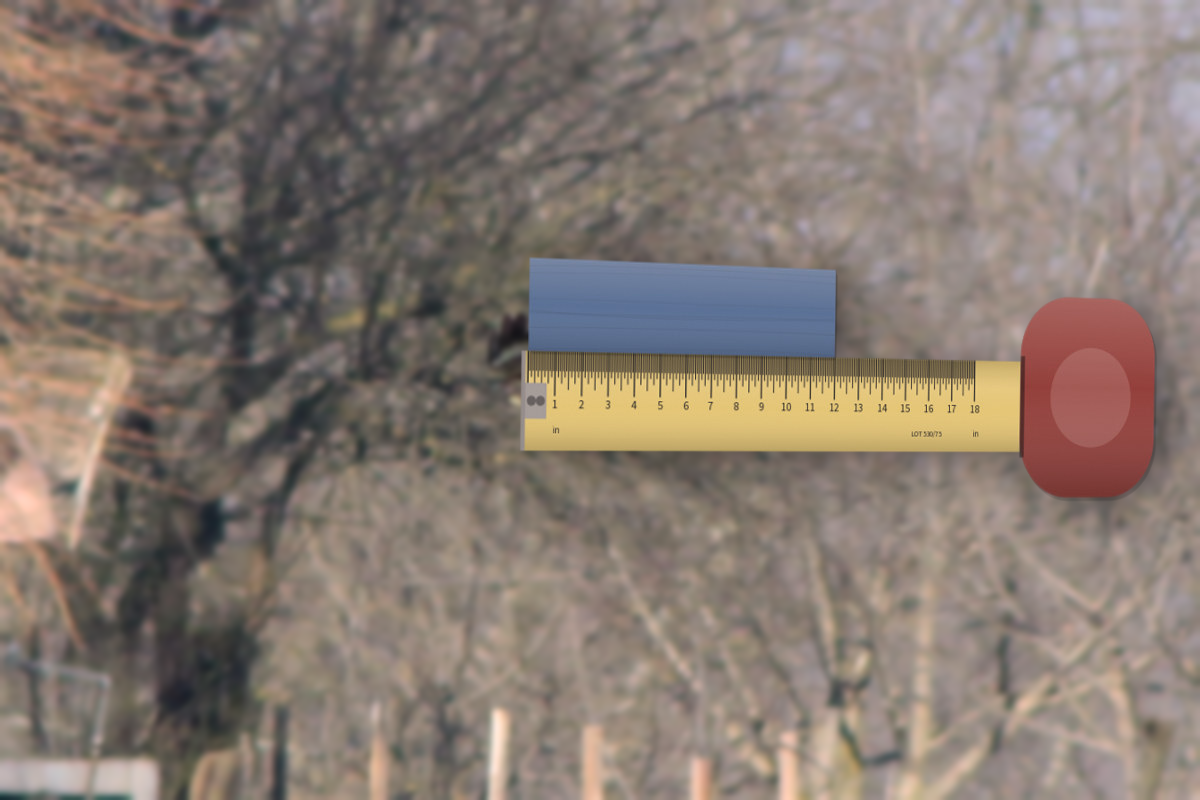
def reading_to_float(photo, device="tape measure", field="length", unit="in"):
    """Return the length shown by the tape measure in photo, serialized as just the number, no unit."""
12
